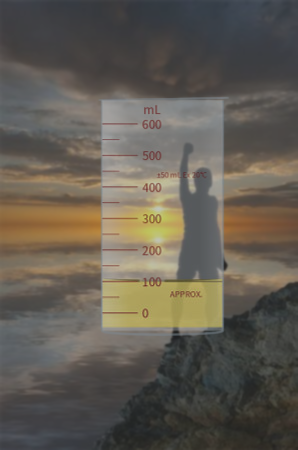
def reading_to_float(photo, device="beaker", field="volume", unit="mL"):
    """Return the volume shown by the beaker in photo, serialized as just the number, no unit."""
100
